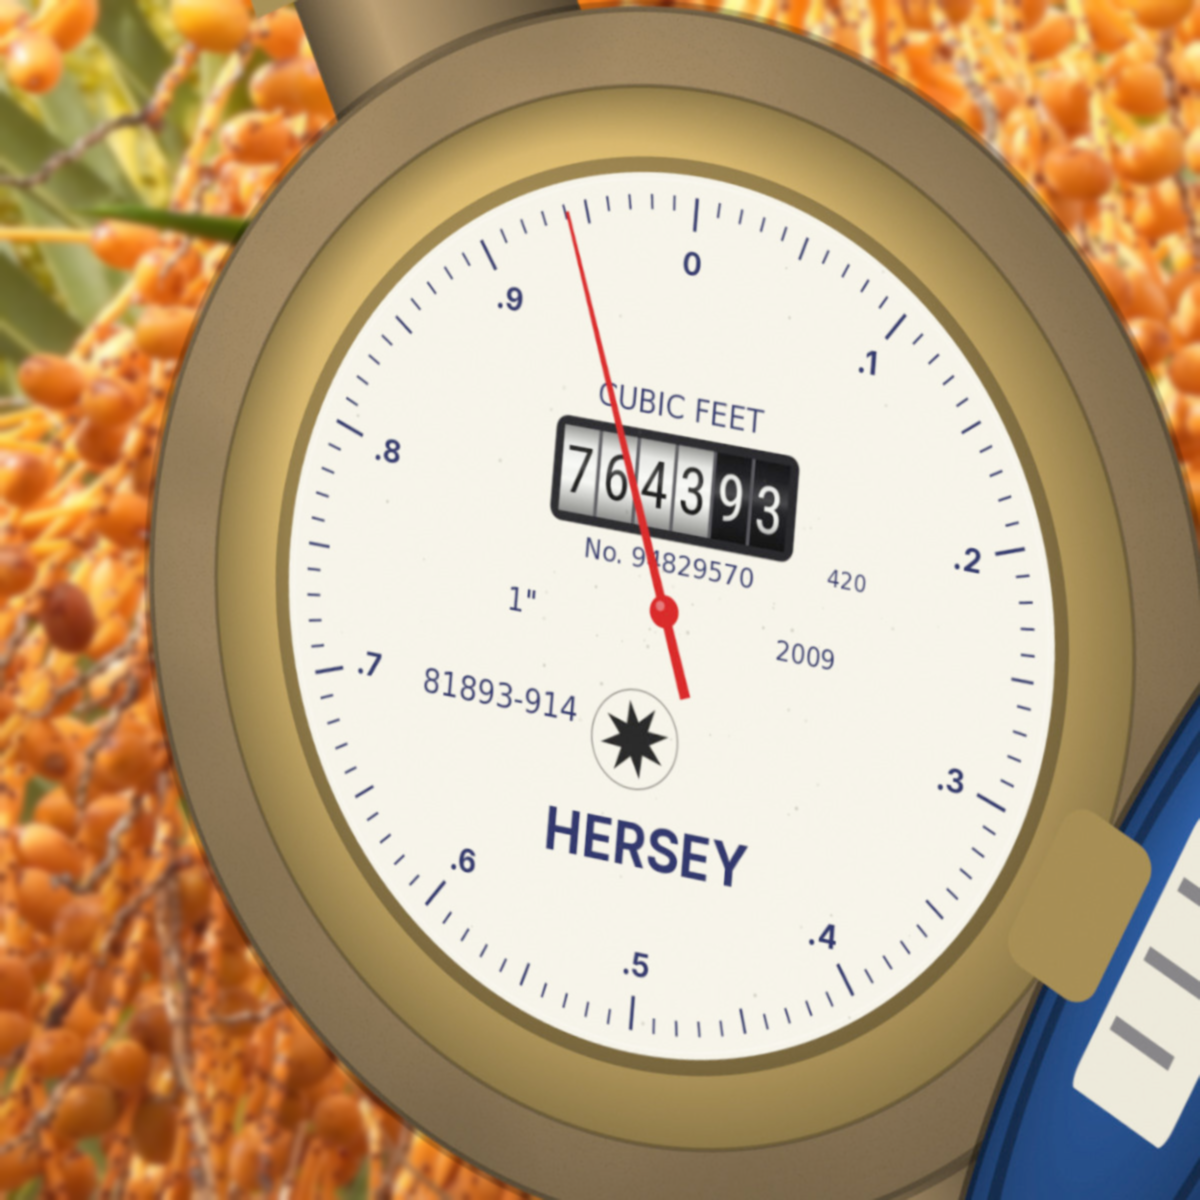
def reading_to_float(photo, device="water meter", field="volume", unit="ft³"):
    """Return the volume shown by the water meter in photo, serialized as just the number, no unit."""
764392.94
